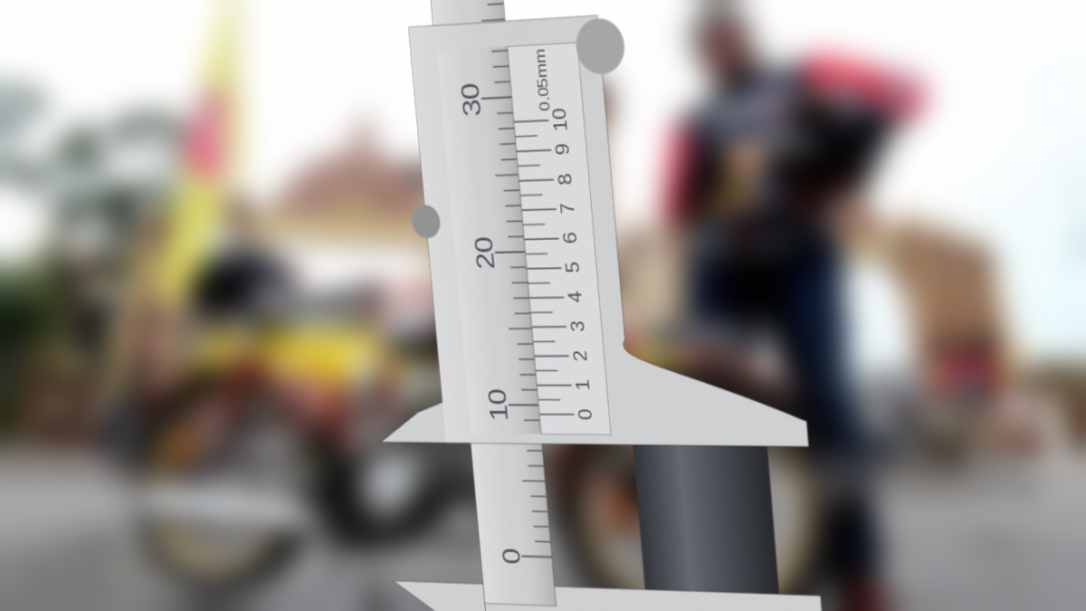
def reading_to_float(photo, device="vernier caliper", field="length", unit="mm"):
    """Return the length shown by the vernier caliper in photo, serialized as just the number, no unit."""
9.4
